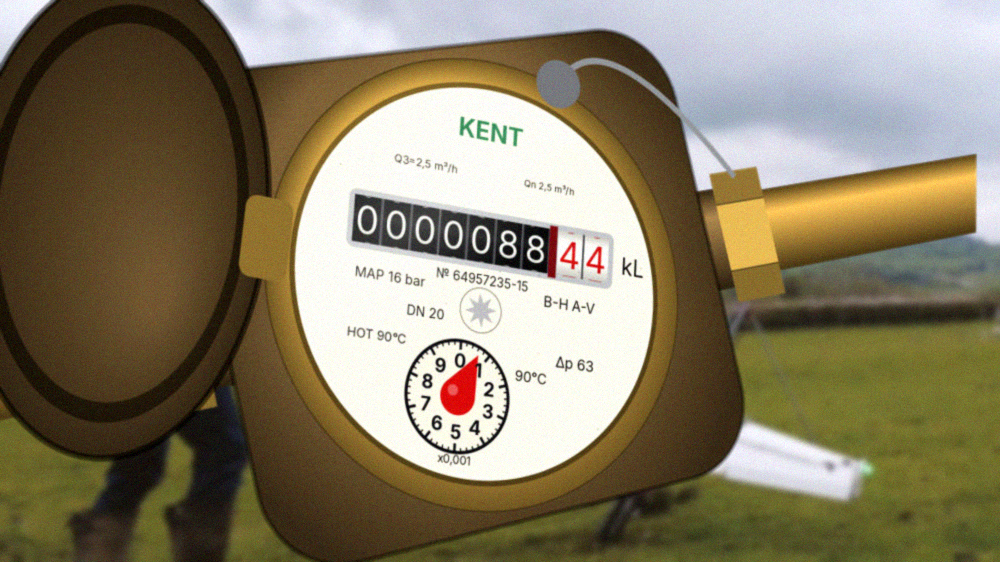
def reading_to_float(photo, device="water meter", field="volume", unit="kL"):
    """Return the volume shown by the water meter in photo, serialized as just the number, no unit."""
88.440
